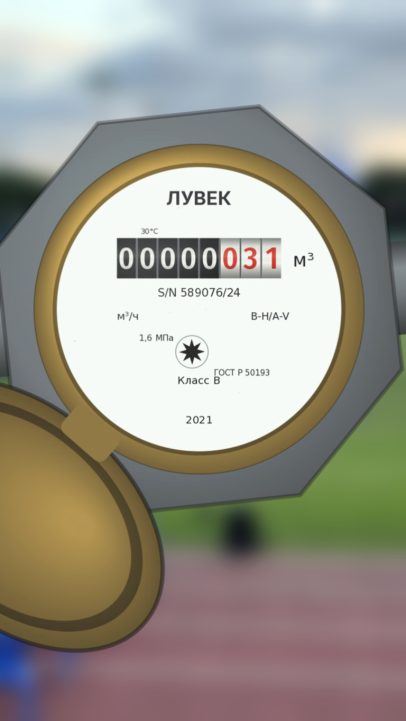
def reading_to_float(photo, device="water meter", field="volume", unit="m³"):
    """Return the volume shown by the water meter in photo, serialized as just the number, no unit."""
0.031
